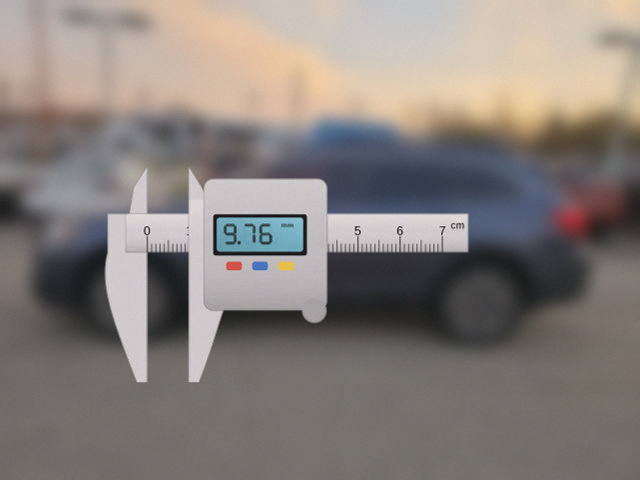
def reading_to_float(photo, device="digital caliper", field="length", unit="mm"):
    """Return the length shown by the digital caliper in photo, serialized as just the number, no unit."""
9.76
